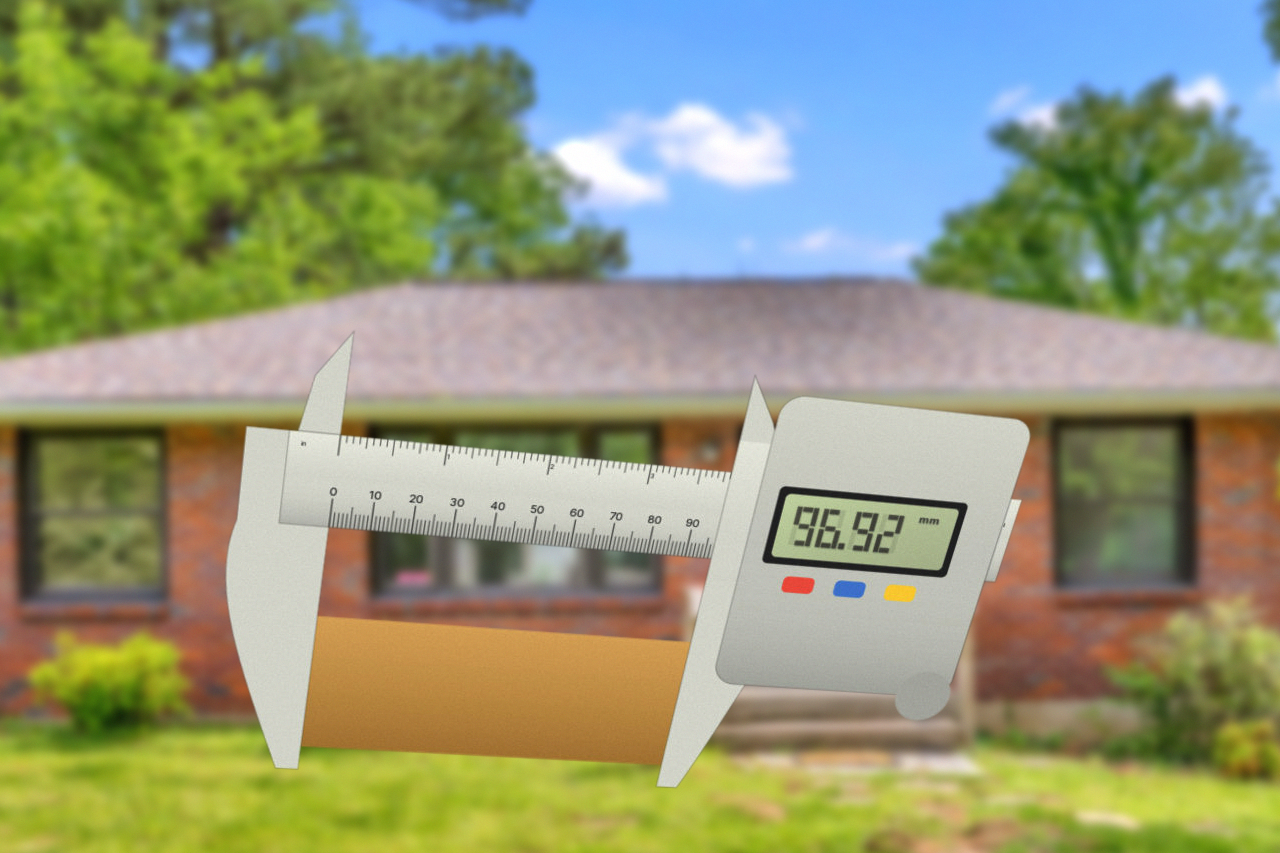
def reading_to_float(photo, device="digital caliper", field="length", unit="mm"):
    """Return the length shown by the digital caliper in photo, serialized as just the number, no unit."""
96.92
